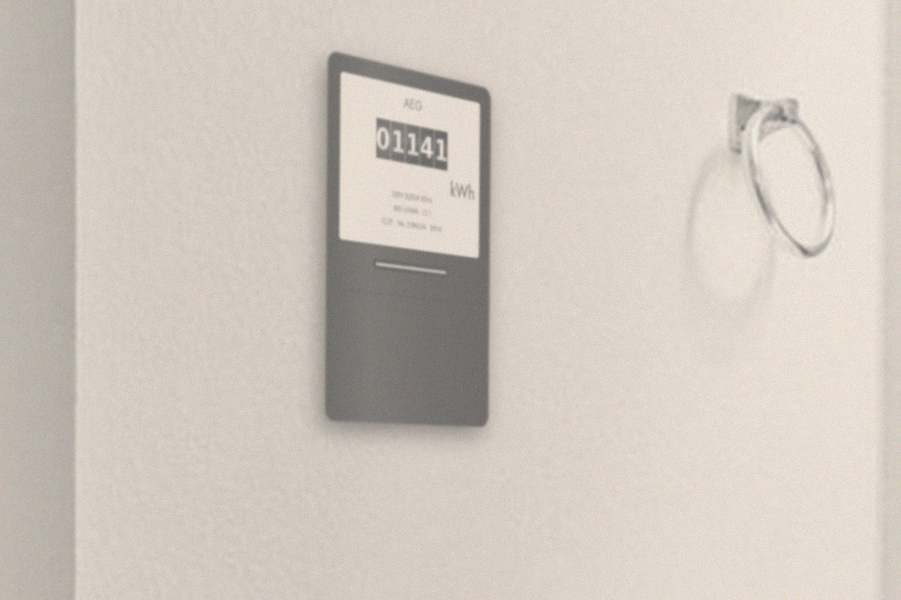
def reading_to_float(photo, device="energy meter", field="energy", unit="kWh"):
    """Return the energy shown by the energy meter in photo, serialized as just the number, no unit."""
1141
